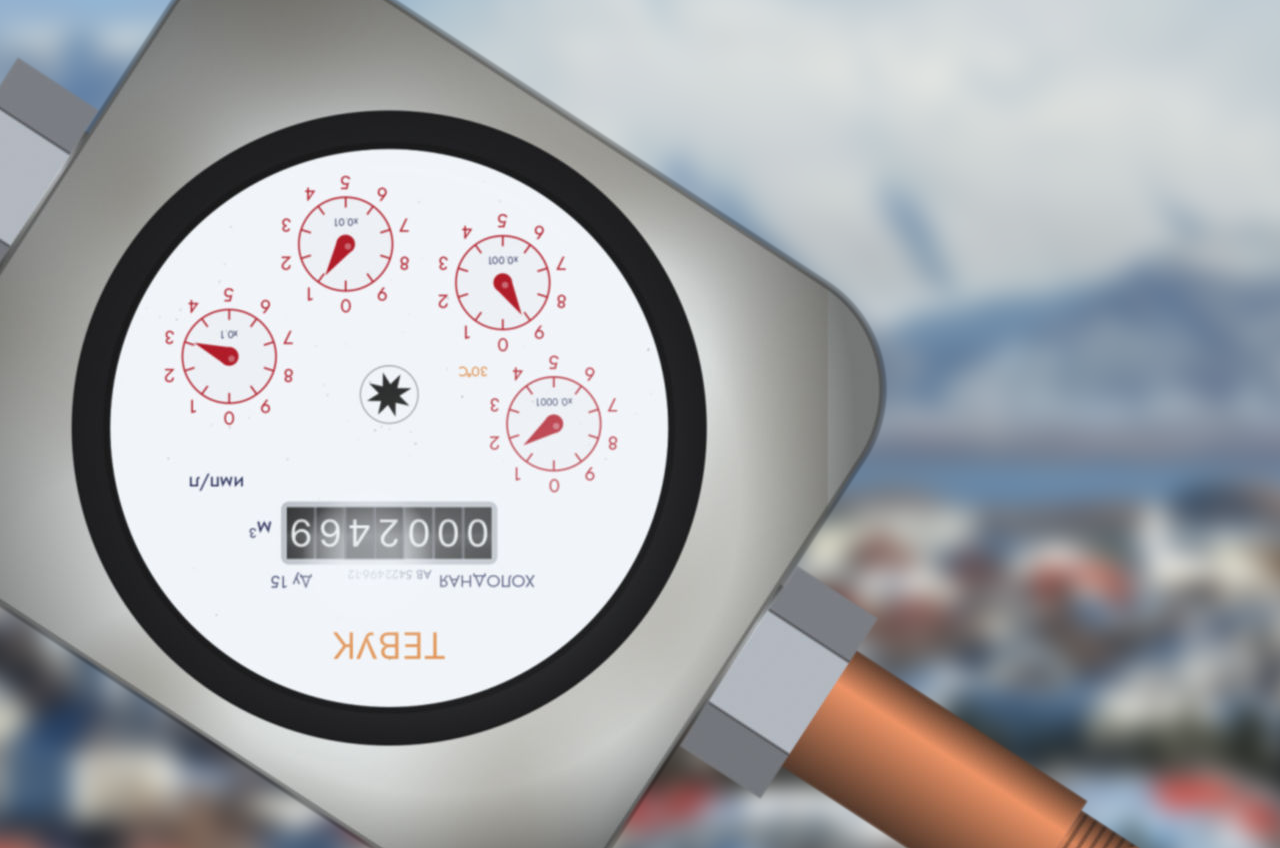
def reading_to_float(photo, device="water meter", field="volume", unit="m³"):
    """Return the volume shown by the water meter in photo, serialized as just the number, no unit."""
2469.3091
